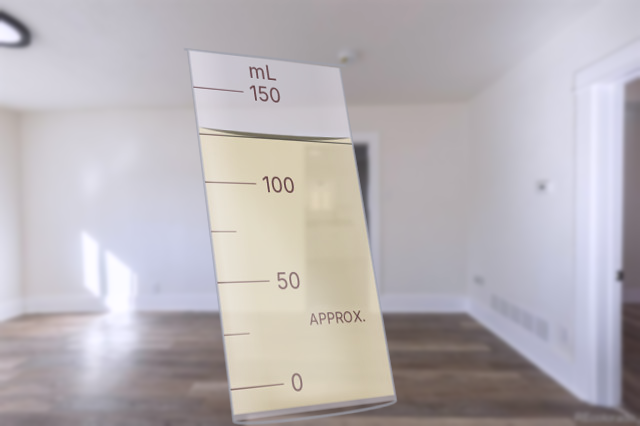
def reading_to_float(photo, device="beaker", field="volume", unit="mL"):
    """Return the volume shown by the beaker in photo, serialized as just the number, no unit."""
125
